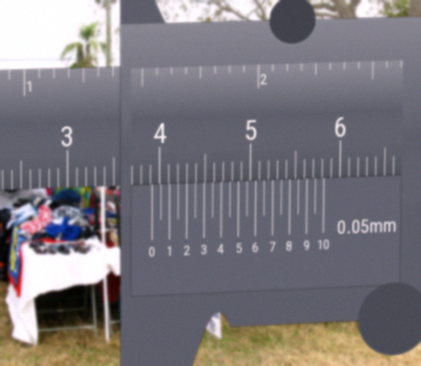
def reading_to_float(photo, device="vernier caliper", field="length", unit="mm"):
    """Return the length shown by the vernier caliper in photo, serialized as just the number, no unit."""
39.2
